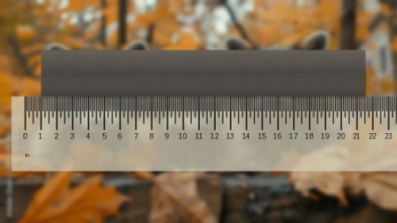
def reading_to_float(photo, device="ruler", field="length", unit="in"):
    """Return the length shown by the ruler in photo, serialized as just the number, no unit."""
20.5
